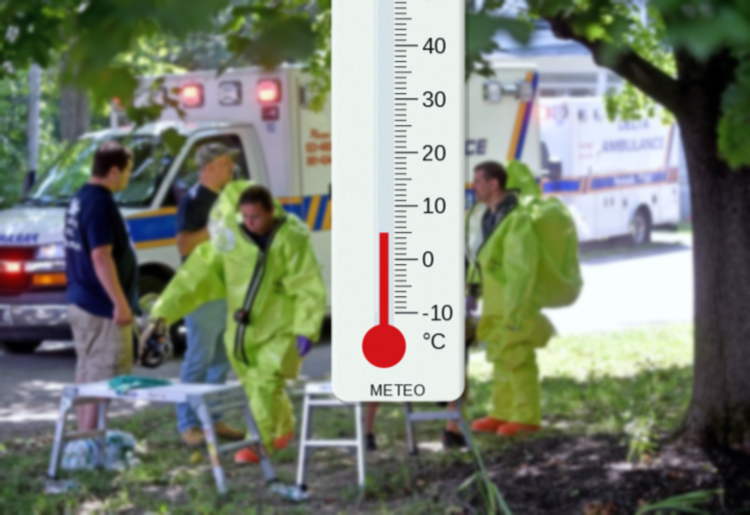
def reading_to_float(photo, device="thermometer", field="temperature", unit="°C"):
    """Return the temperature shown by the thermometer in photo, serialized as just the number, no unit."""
5
